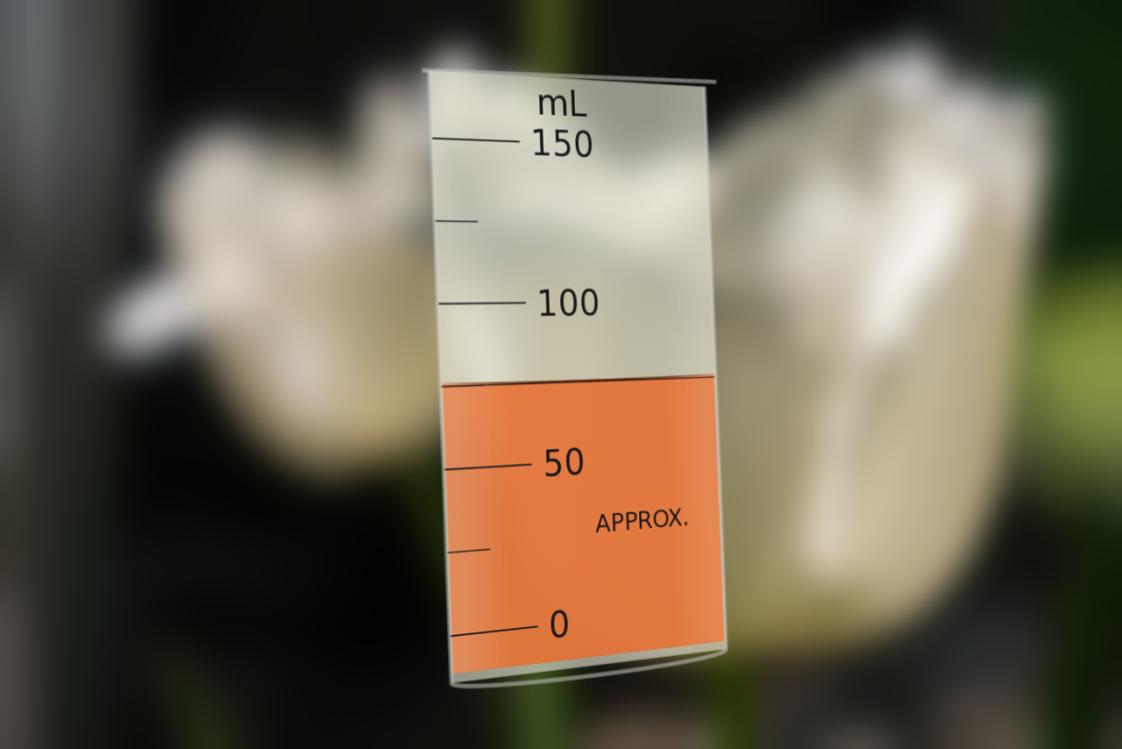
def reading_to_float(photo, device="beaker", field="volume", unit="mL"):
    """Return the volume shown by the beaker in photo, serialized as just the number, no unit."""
75
